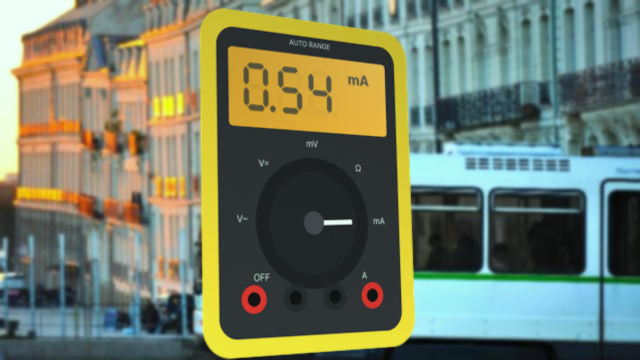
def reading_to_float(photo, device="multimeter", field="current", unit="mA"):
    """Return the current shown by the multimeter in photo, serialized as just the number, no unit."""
0.54
